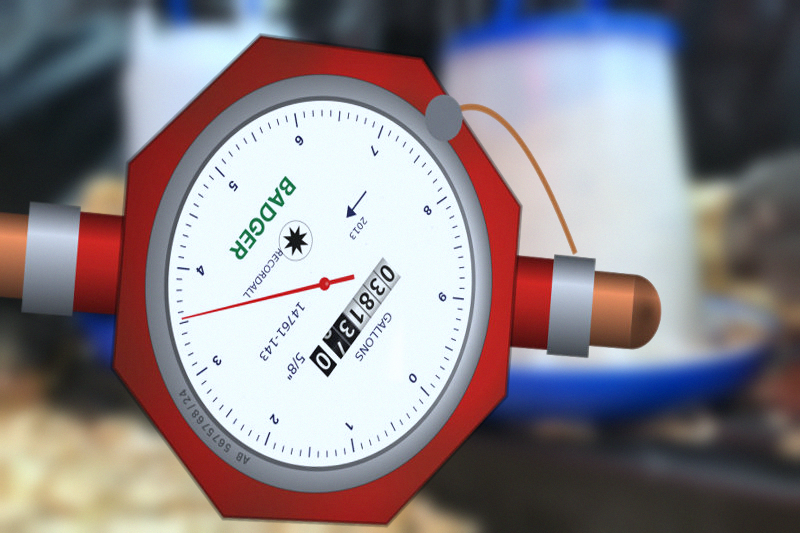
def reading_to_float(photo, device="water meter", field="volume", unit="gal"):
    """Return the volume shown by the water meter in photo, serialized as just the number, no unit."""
381373.5
